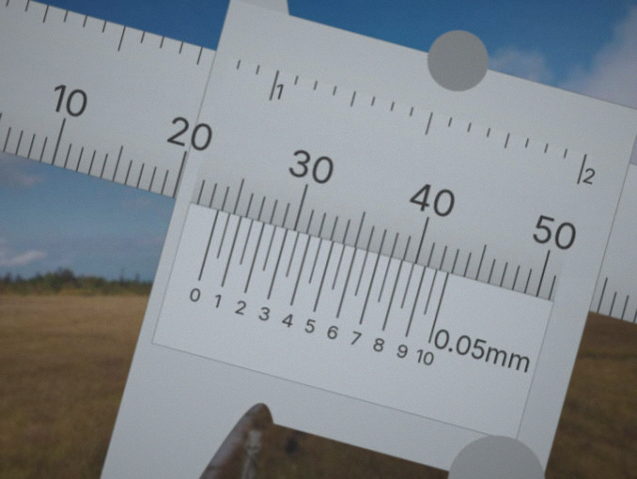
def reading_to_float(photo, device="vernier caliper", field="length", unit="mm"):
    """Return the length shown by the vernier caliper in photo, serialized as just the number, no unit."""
23.7
